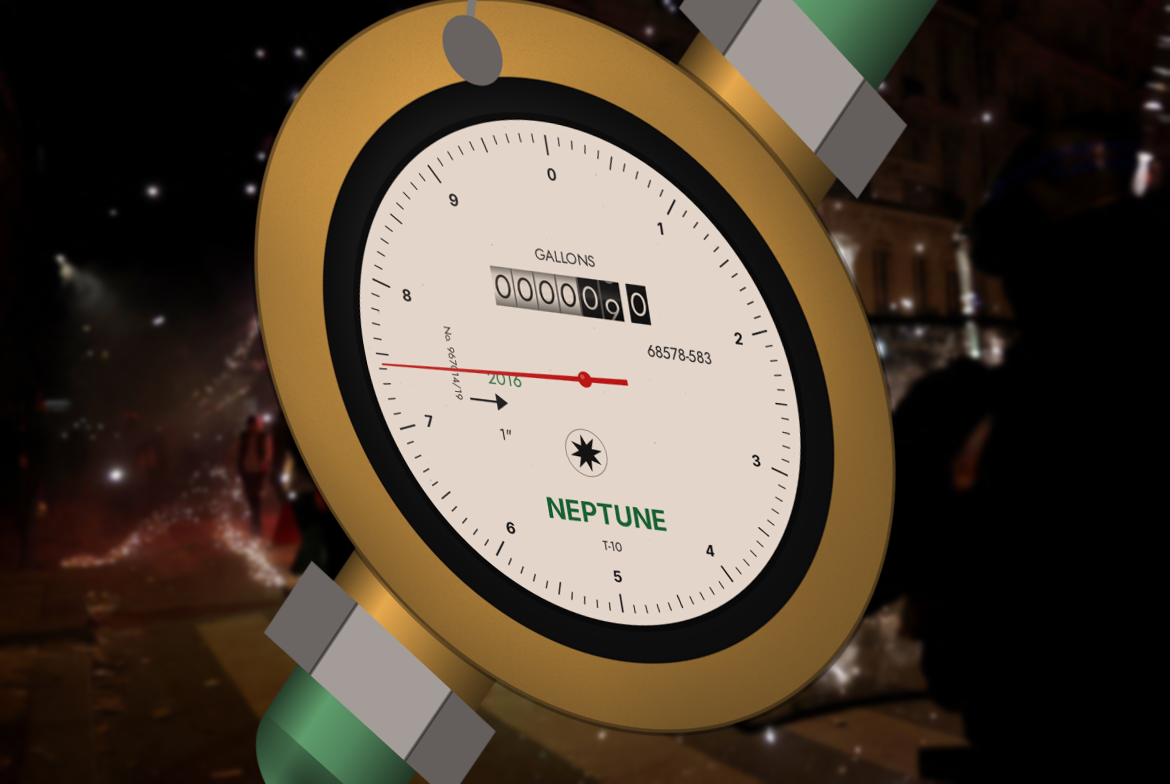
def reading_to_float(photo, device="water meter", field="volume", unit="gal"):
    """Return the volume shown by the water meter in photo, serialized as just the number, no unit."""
87.4
